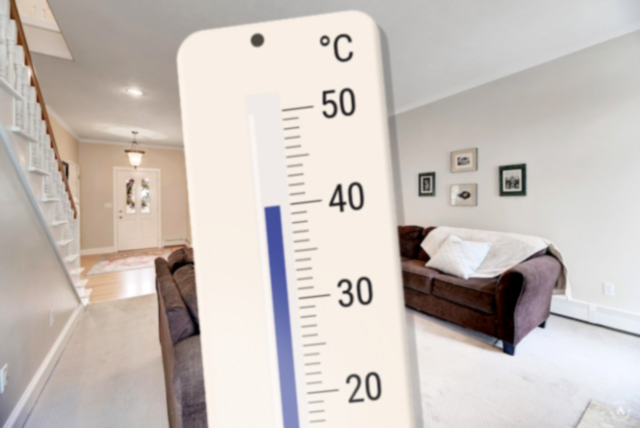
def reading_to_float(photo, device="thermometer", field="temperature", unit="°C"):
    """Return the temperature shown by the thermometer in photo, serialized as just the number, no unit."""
40
